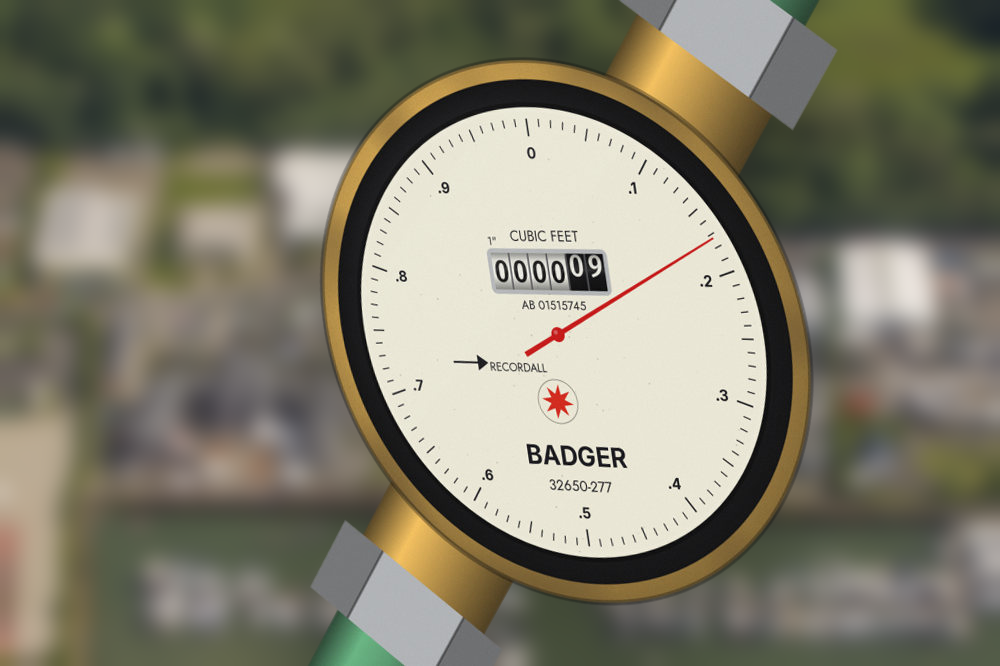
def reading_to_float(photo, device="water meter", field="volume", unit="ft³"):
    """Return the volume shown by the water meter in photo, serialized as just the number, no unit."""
9.17
